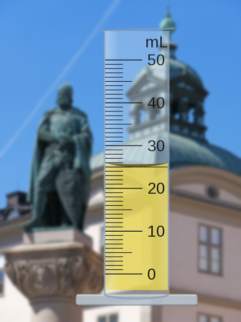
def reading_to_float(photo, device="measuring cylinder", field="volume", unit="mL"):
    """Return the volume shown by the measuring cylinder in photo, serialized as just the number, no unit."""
25
